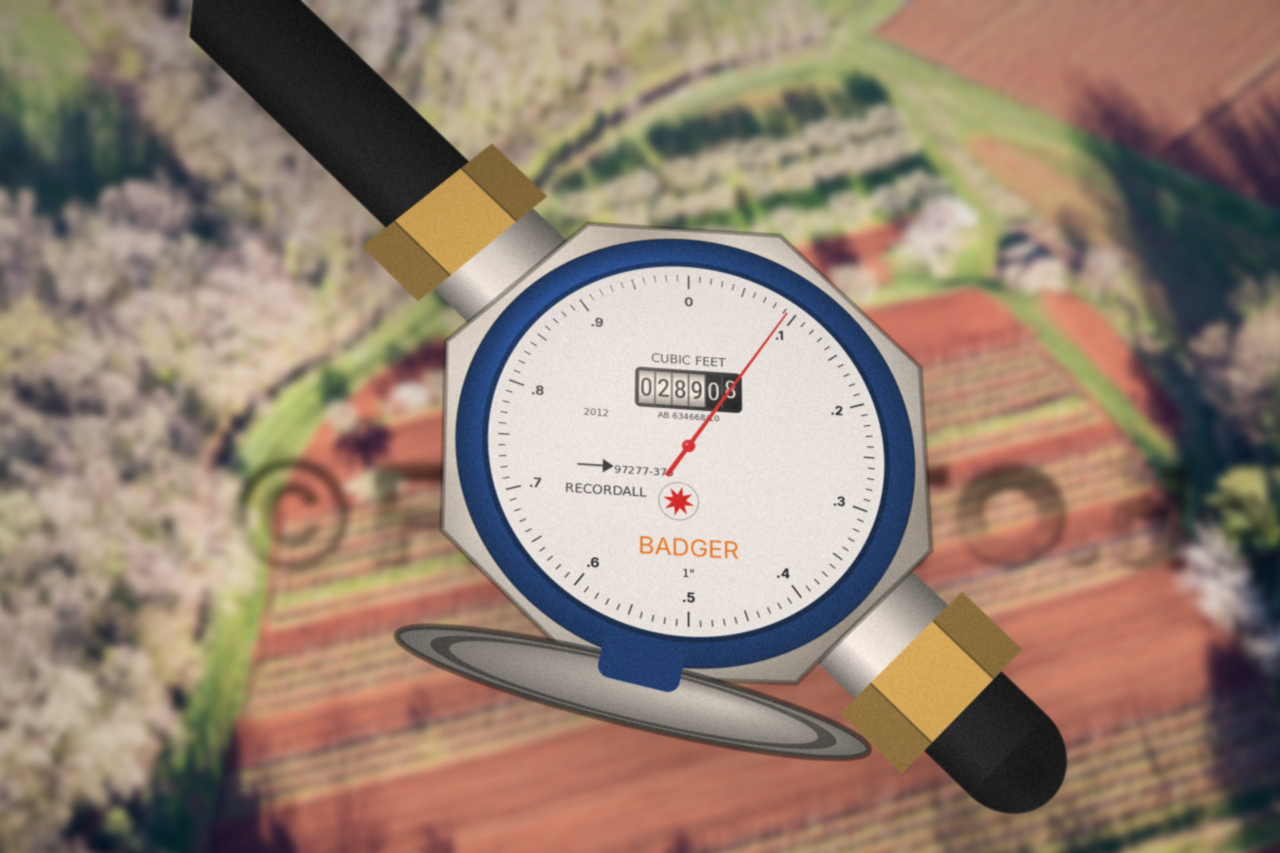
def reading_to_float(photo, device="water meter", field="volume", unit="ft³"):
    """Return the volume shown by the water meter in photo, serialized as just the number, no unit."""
28908.09
